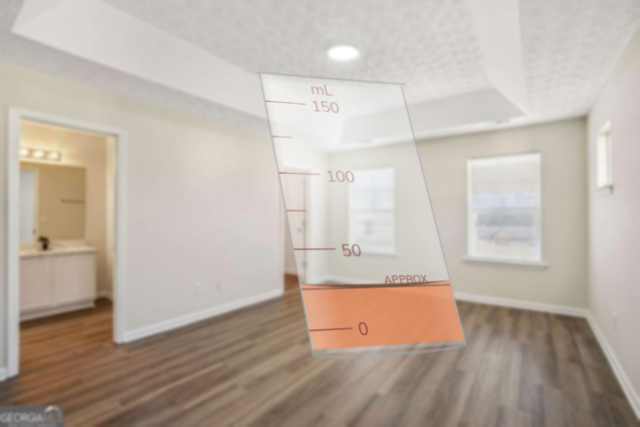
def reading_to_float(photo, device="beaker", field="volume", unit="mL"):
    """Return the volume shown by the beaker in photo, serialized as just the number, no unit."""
25
